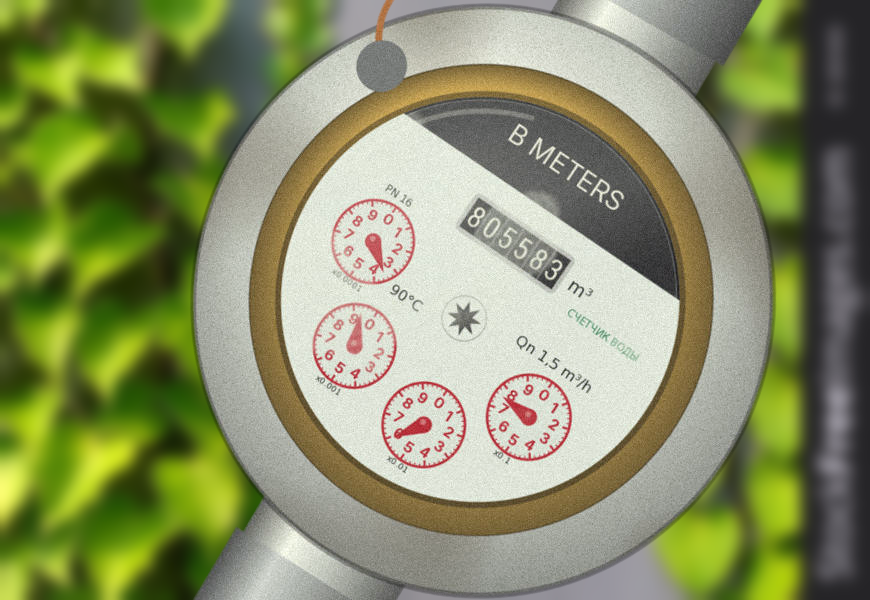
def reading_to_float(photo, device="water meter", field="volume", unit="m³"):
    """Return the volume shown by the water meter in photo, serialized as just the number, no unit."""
805583.7593
